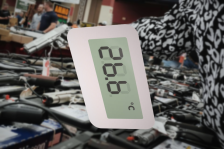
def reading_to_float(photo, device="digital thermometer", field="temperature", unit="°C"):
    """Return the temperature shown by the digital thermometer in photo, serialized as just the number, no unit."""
26.6
